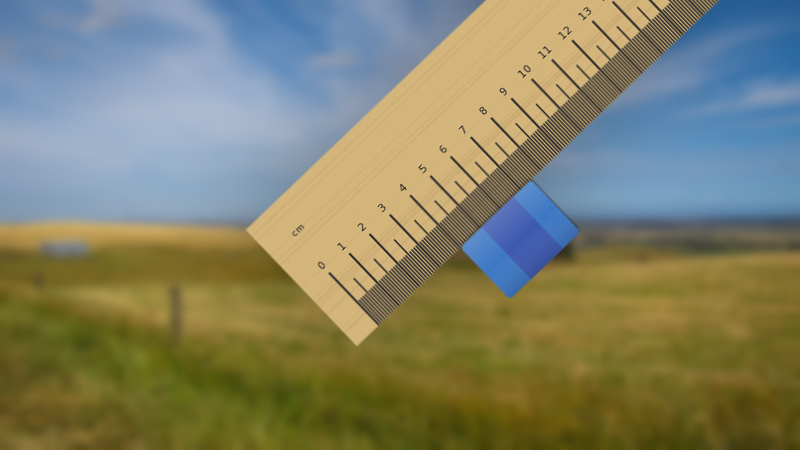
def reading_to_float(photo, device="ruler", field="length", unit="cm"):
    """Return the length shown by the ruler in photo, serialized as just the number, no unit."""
3.5
